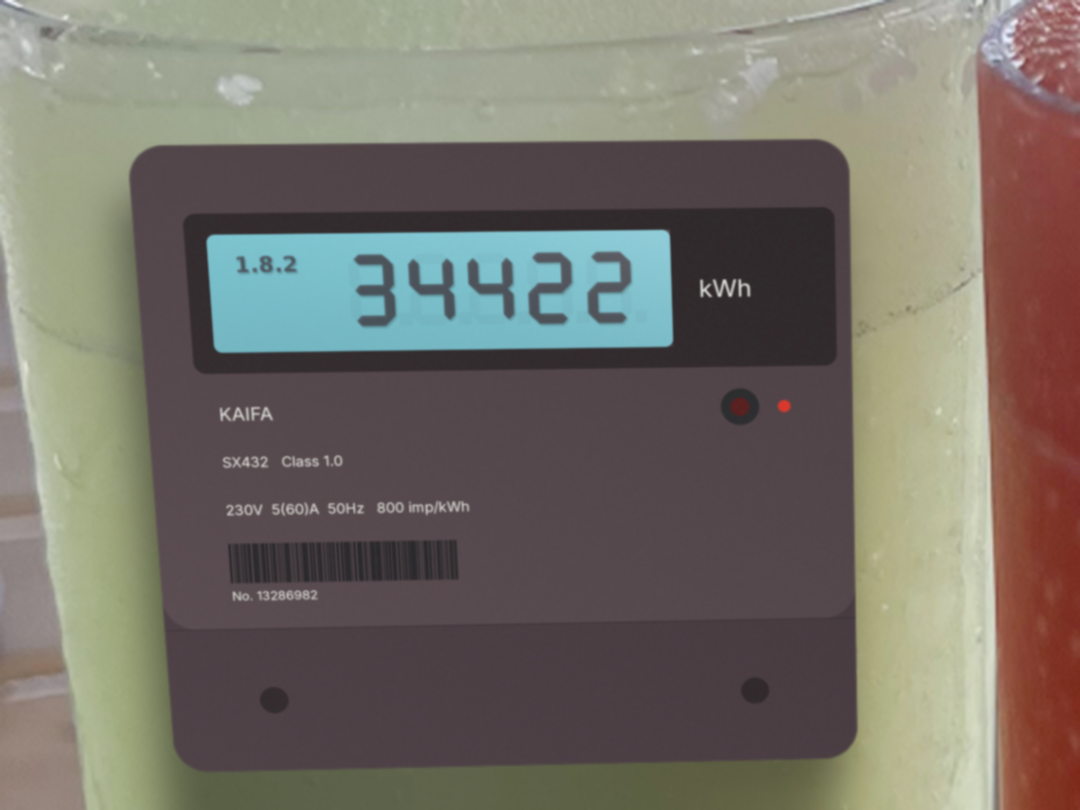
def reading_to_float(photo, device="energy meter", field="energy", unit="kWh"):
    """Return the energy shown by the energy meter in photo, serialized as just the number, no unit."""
34422
